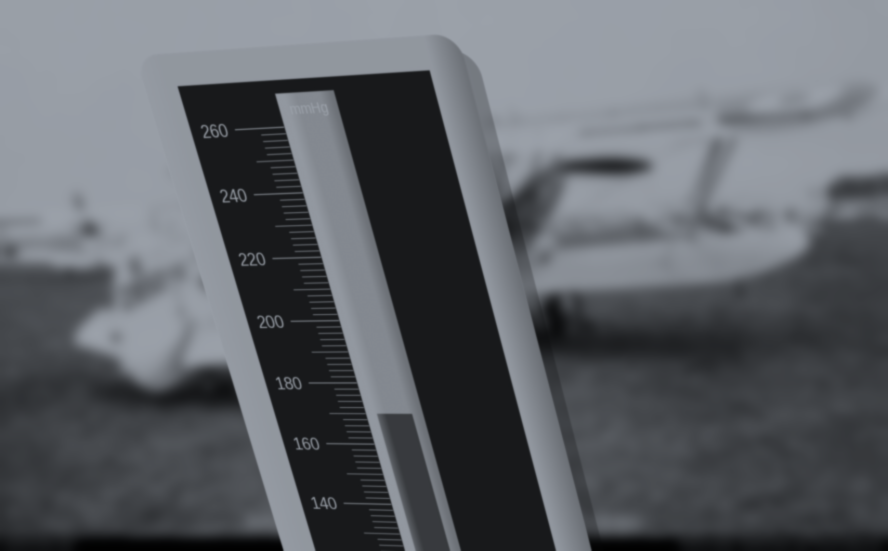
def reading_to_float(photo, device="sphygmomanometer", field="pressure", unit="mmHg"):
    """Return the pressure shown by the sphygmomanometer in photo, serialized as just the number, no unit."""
170
